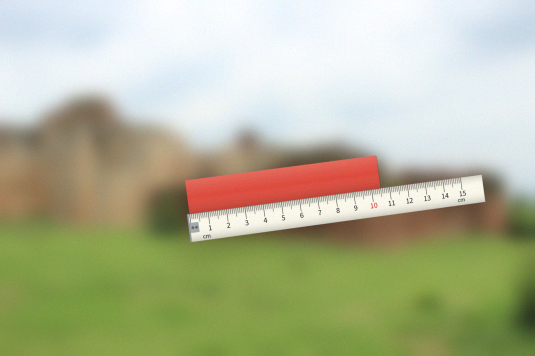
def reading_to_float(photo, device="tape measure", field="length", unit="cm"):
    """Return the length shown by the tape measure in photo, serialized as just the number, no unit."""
10.5
